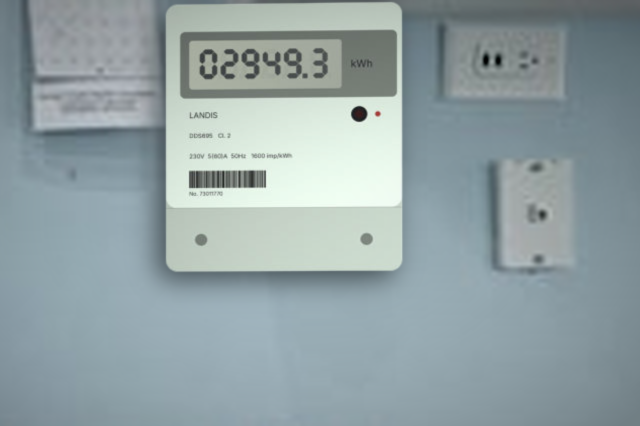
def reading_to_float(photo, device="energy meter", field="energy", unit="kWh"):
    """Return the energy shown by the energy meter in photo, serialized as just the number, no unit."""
2949.3
